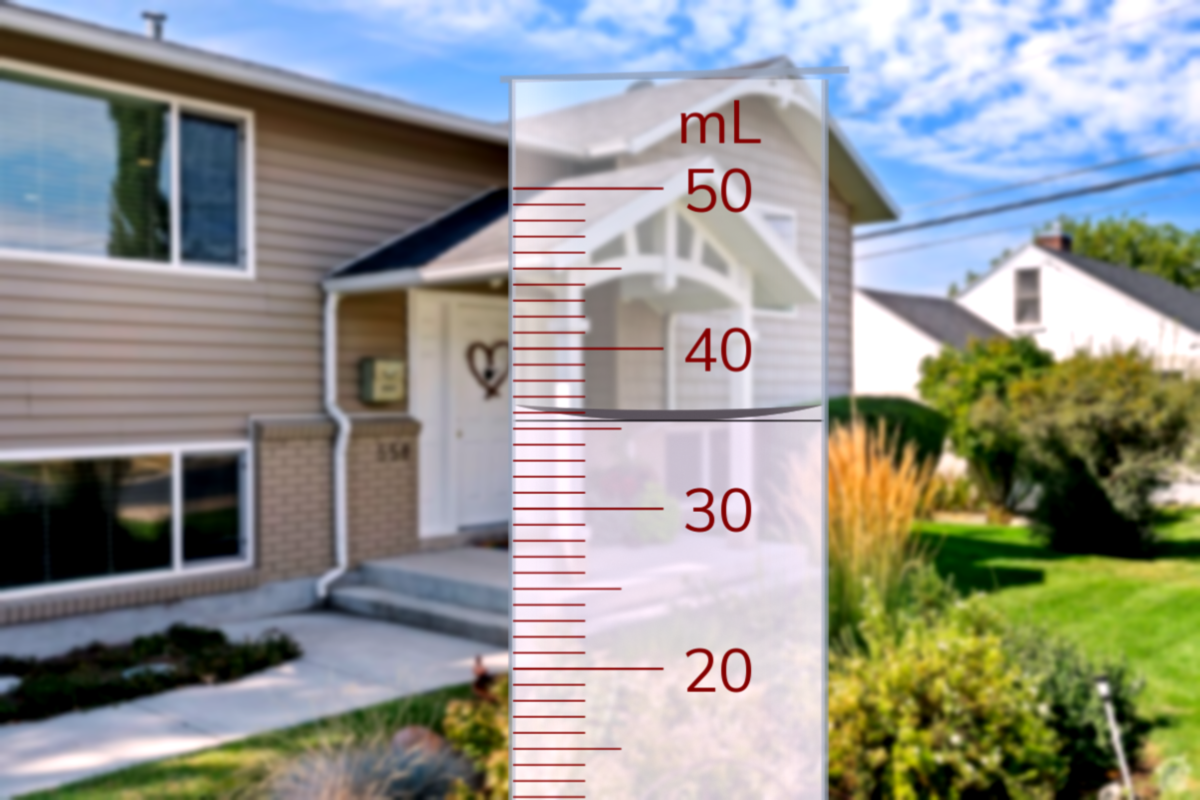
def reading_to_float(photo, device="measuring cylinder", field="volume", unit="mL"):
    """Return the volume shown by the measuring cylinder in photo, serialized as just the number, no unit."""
35.5
